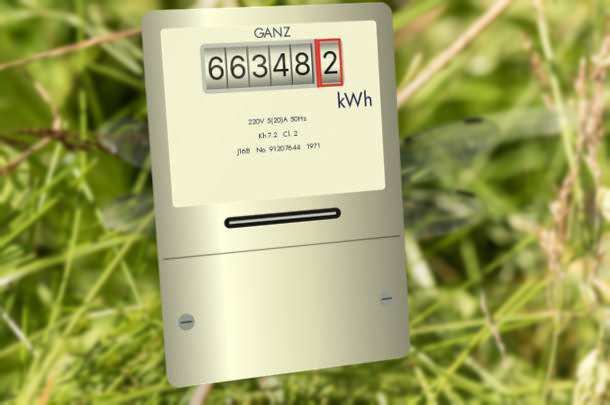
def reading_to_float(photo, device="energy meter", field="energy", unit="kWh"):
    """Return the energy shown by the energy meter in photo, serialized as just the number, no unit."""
66348.2
